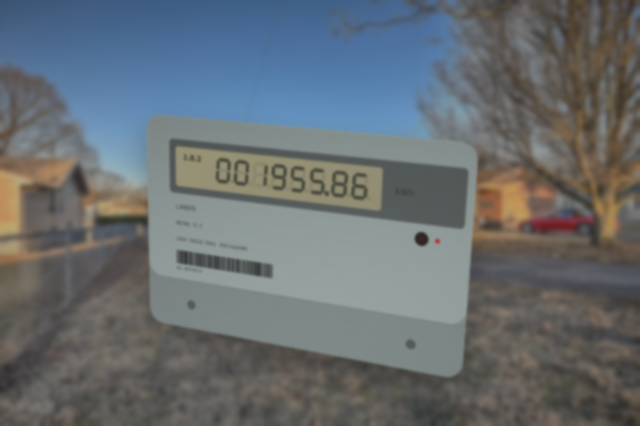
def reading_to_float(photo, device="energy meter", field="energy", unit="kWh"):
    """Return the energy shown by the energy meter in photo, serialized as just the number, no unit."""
1955.86
